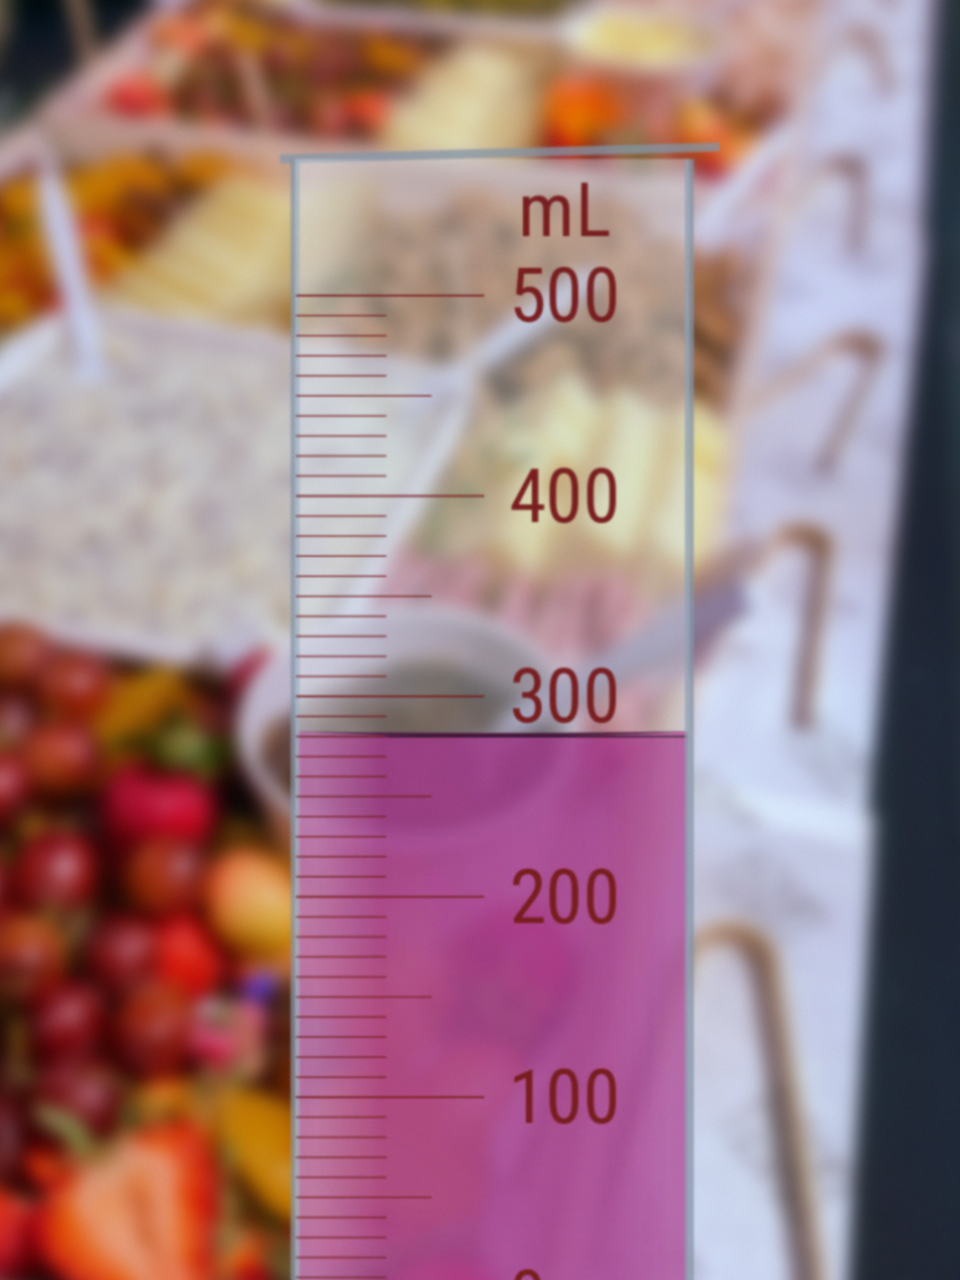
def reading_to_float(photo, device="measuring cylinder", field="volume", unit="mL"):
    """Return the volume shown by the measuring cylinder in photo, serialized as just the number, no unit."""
280
